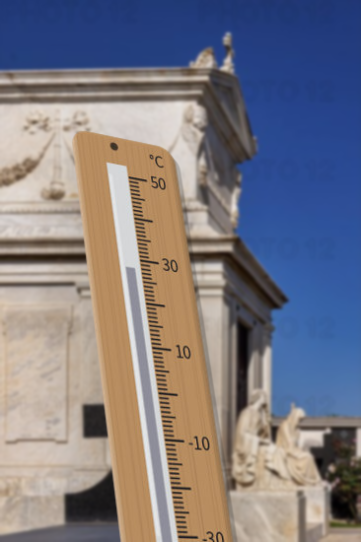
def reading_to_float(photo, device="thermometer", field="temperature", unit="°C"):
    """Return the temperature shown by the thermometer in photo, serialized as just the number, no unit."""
28
